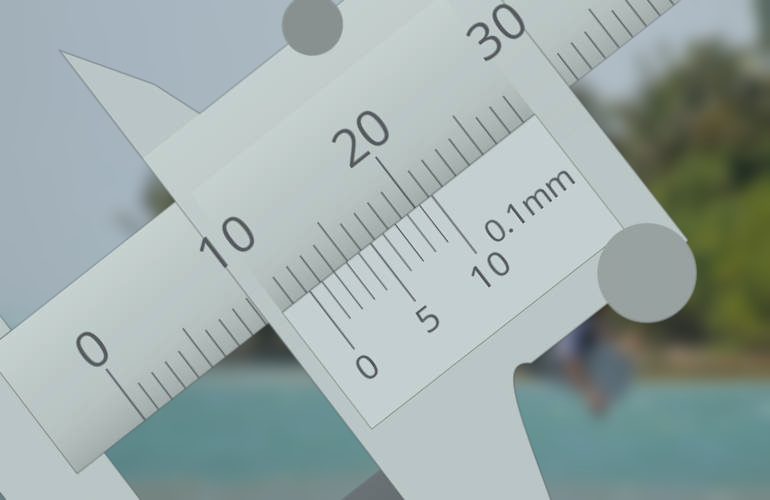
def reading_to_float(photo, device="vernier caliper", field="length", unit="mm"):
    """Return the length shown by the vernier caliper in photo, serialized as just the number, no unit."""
12.2
